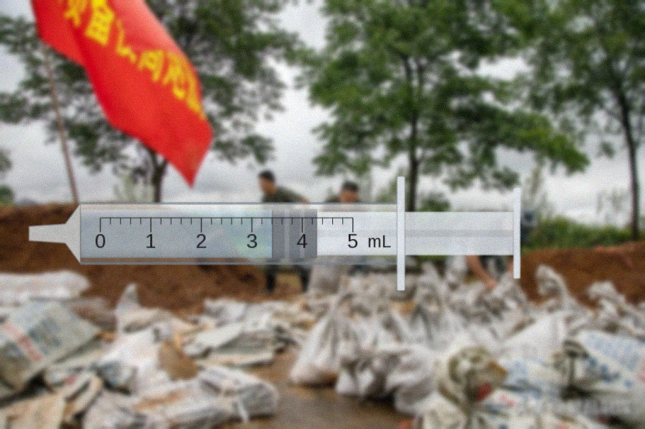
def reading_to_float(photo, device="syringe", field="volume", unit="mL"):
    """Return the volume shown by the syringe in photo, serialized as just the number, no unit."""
3.4
